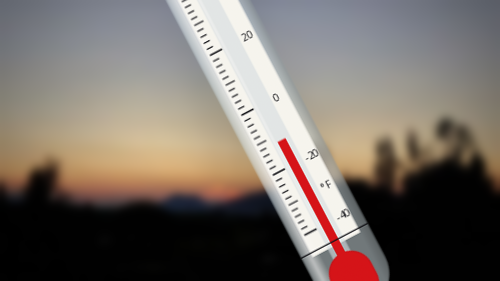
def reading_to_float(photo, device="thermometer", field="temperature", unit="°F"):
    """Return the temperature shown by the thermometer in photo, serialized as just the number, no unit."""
-12
